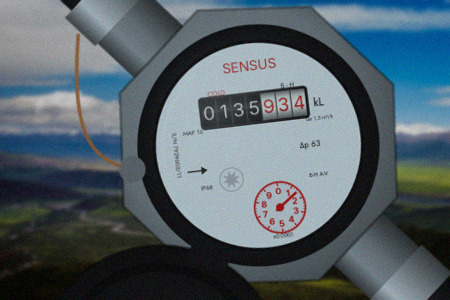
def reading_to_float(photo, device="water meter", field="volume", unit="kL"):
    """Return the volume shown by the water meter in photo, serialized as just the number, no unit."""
135.9341
